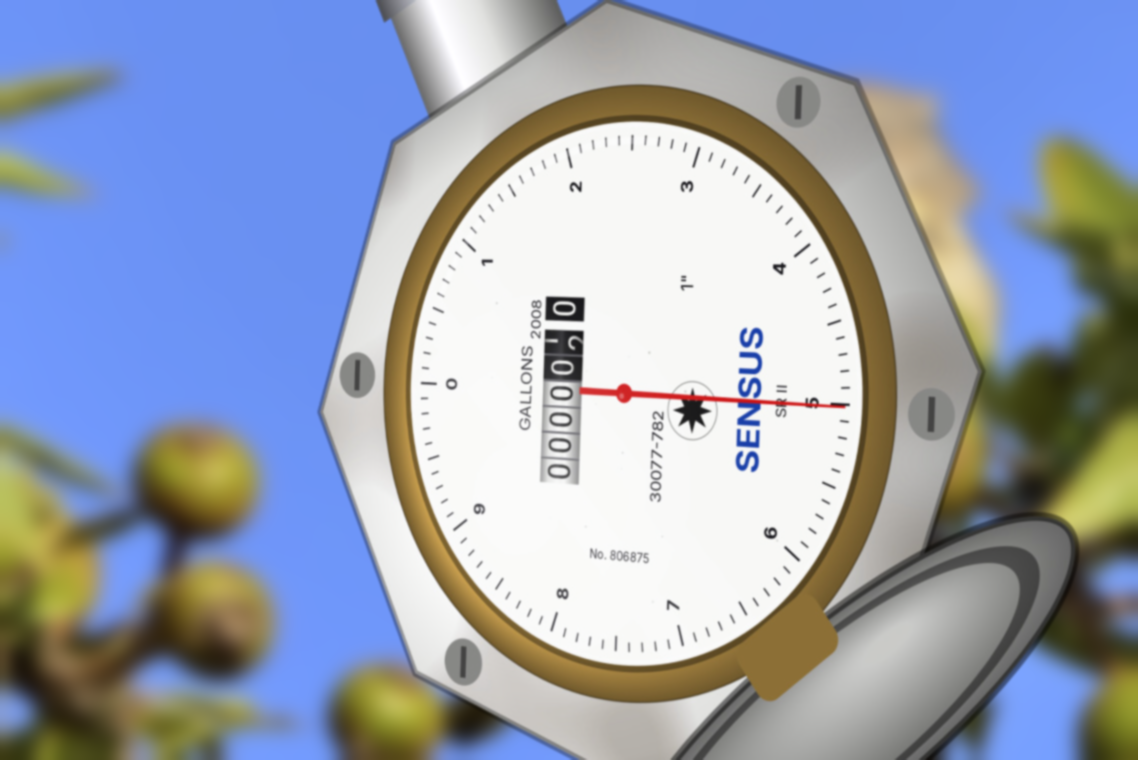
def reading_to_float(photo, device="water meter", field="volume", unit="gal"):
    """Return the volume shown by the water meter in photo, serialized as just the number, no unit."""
15.0
